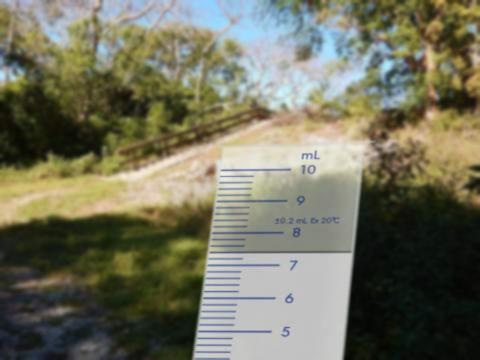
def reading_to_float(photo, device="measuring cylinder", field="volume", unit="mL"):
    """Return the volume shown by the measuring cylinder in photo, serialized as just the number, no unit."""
7.4
